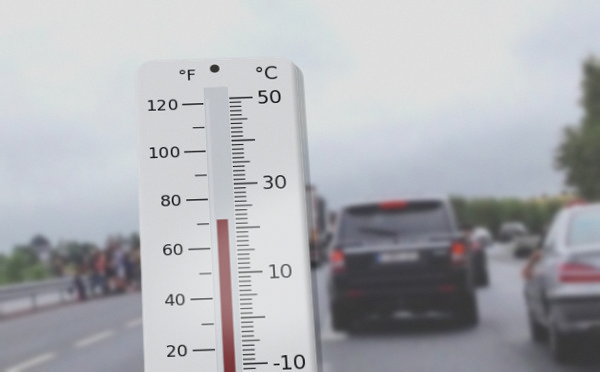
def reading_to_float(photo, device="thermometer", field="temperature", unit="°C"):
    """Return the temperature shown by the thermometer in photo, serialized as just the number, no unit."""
22
